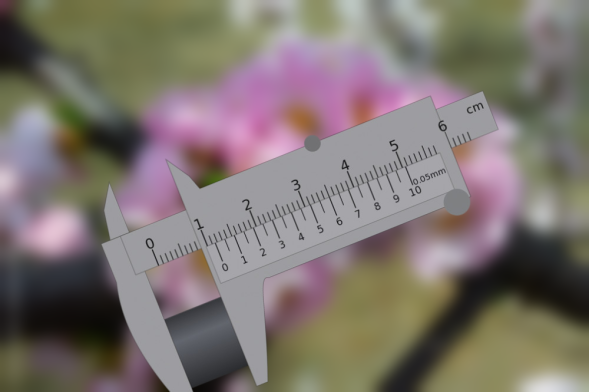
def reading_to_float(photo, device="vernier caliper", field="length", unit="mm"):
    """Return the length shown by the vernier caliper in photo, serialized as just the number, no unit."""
11.6
